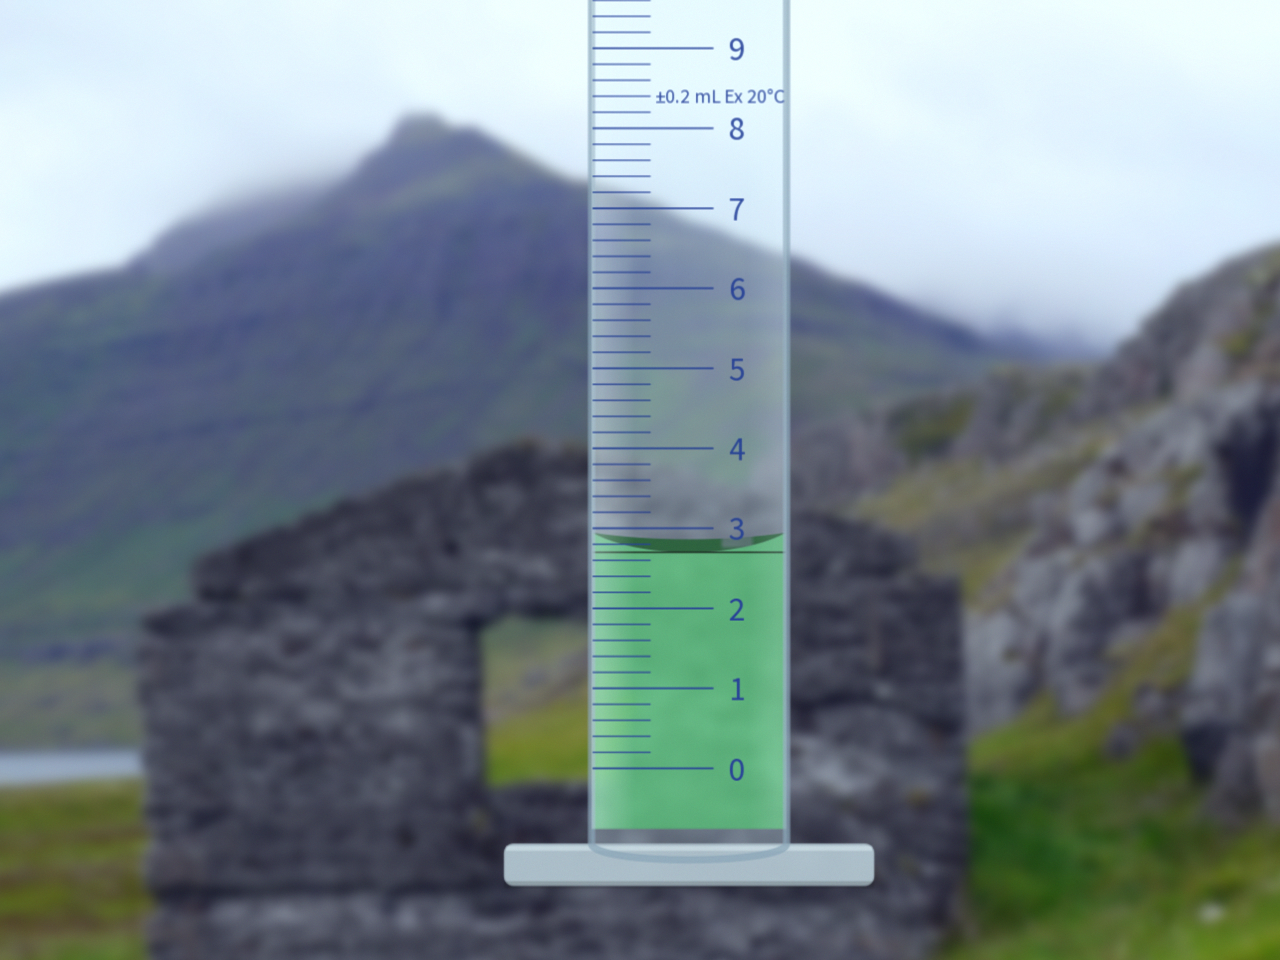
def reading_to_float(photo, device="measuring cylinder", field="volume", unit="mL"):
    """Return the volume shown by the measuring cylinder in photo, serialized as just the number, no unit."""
2.7
